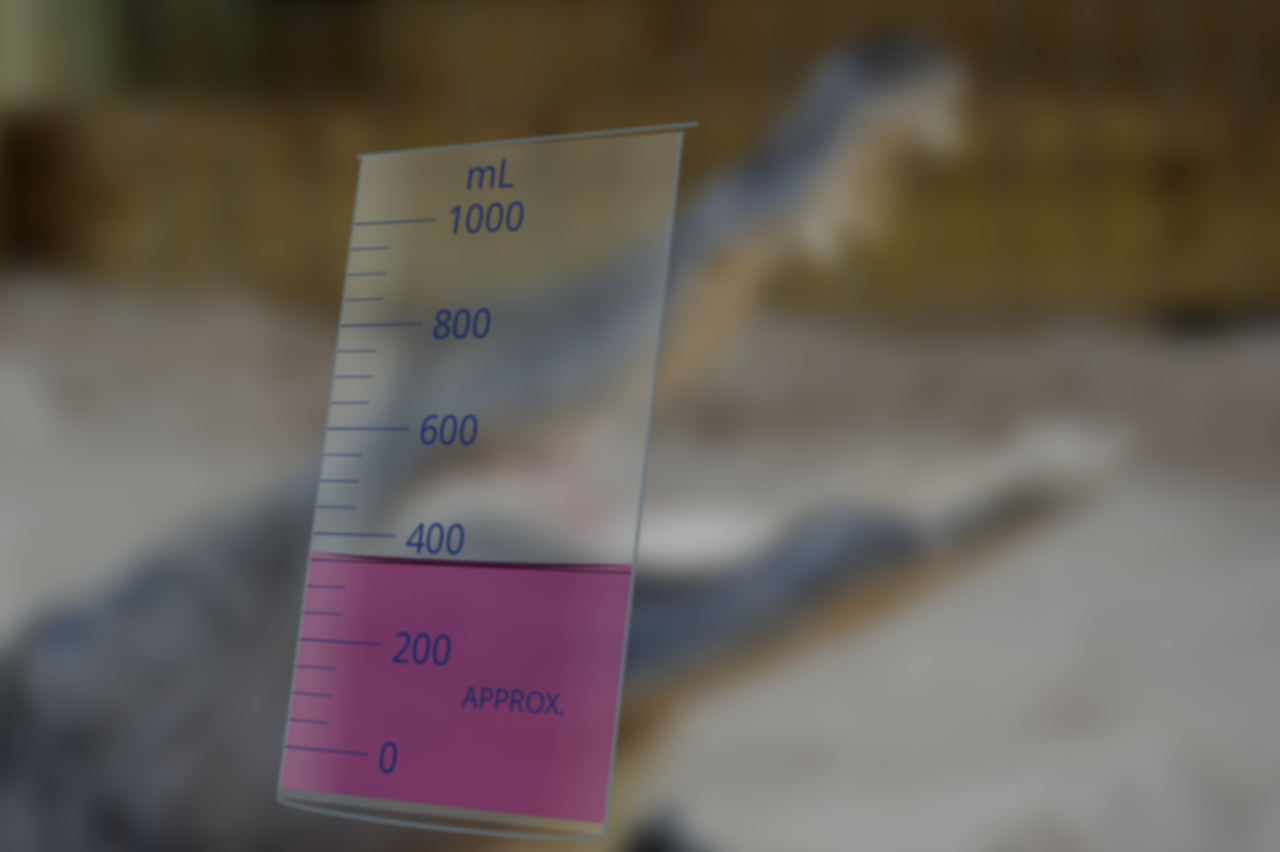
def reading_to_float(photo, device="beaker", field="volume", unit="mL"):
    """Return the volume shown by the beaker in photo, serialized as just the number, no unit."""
350
